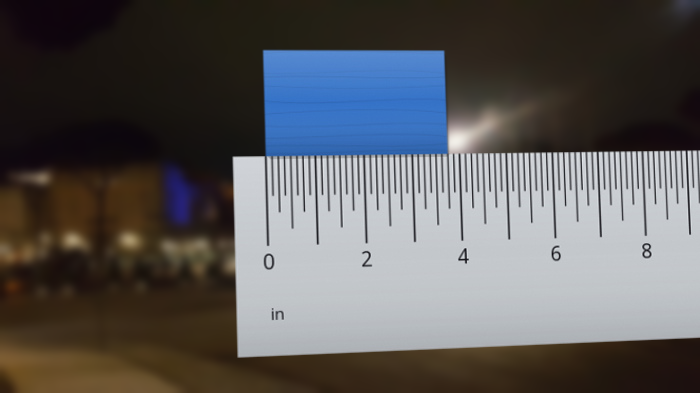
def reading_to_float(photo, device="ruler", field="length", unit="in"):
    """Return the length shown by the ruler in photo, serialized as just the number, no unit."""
3.75
